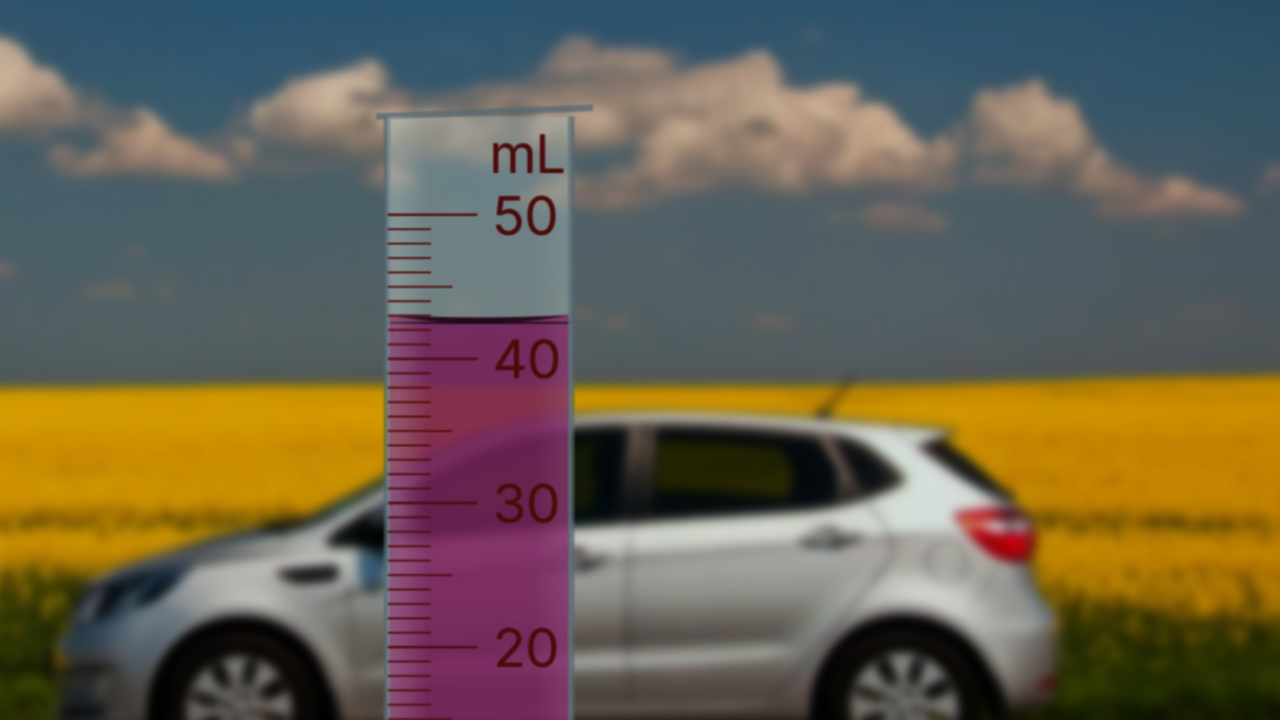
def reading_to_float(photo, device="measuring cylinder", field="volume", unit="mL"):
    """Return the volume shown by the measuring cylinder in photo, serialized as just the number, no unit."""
42.5
